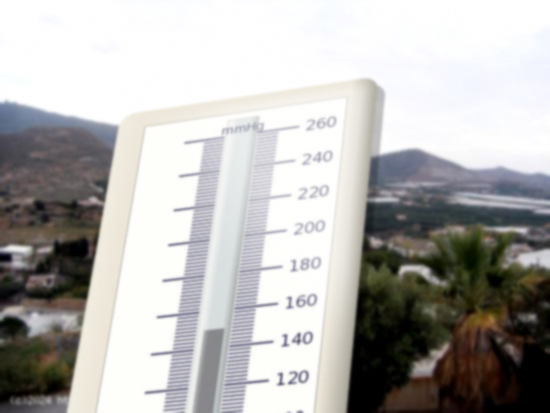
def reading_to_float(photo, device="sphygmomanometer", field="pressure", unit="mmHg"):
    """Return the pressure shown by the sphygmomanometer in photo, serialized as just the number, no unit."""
150
